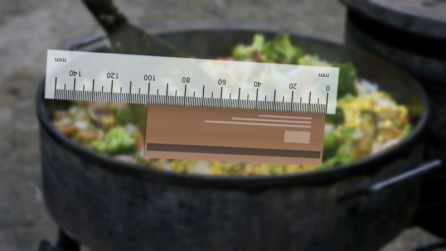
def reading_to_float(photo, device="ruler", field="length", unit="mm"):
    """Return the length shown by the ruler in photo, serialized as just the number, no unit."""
100
